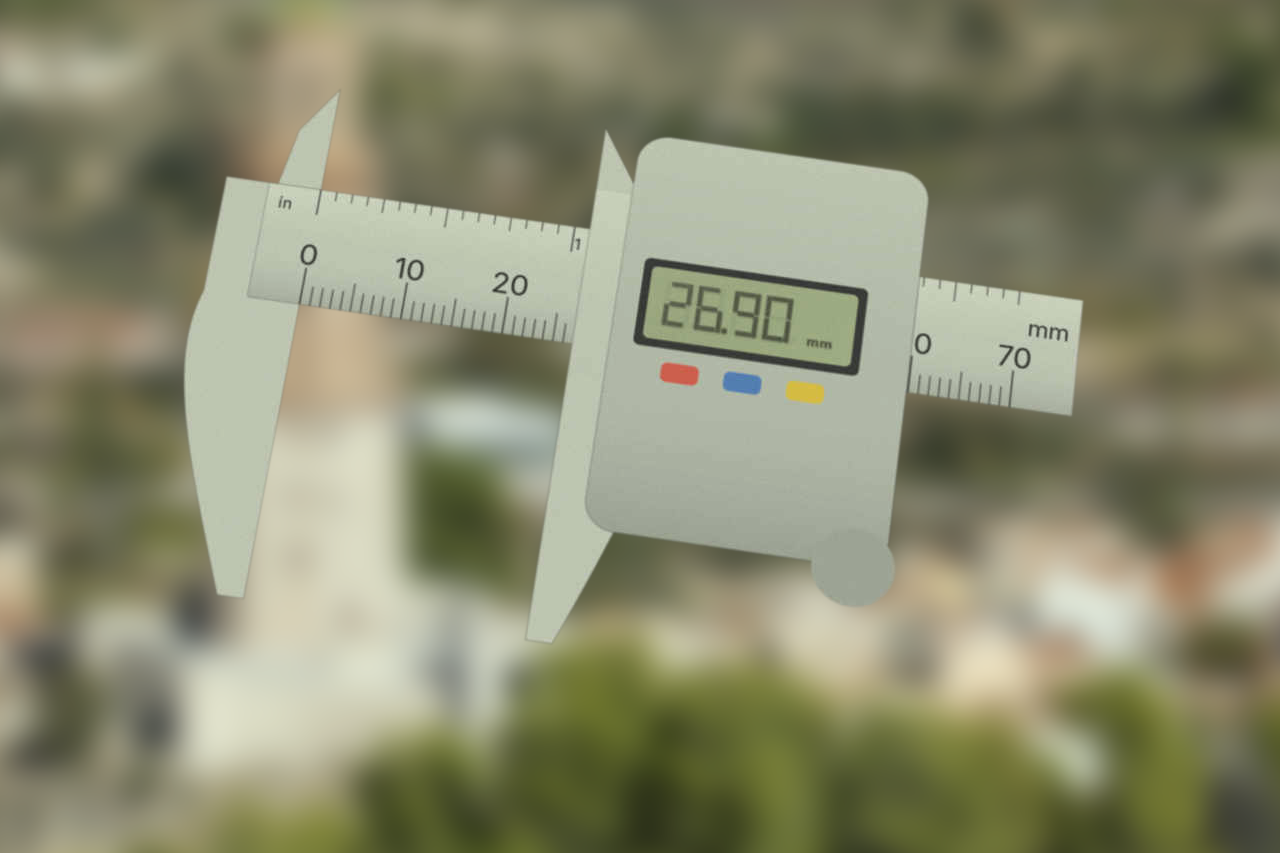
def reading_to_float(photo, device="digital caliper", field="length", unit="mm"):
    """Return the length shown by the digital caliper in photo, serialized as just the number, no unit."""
26.90
